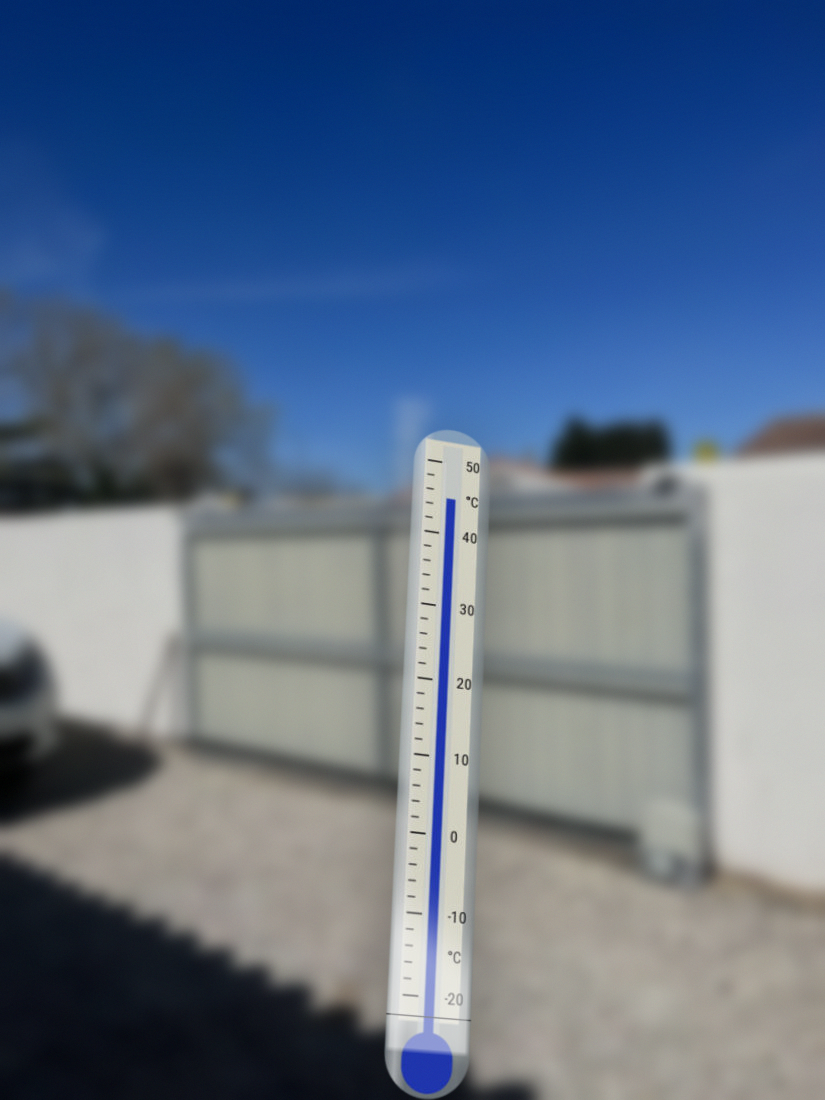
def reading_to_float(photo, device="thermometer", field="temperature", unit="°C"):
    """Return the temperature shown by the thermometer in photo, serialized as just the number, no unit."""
45
